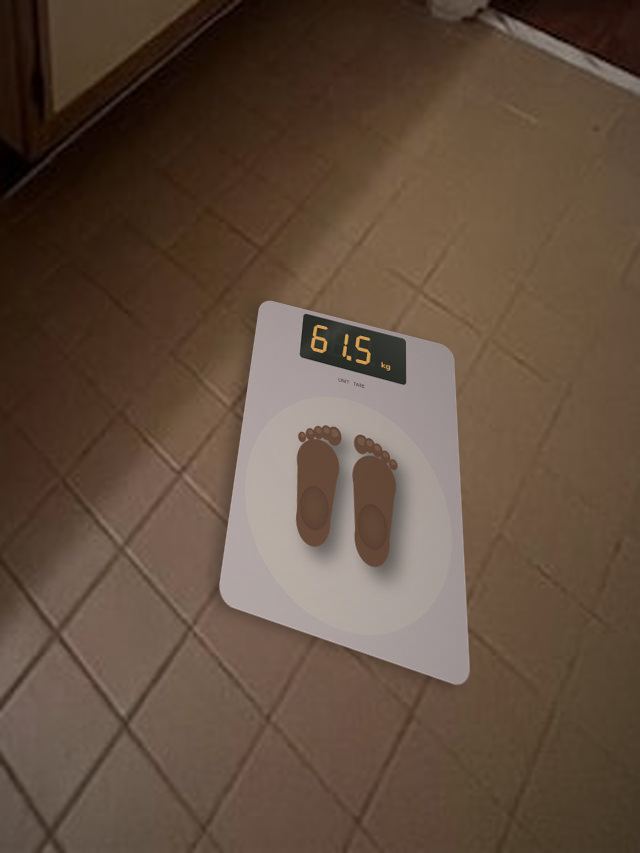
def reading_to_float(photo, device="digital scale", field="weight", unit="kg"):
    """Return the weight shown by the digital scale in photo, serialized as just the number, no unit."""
61.5
